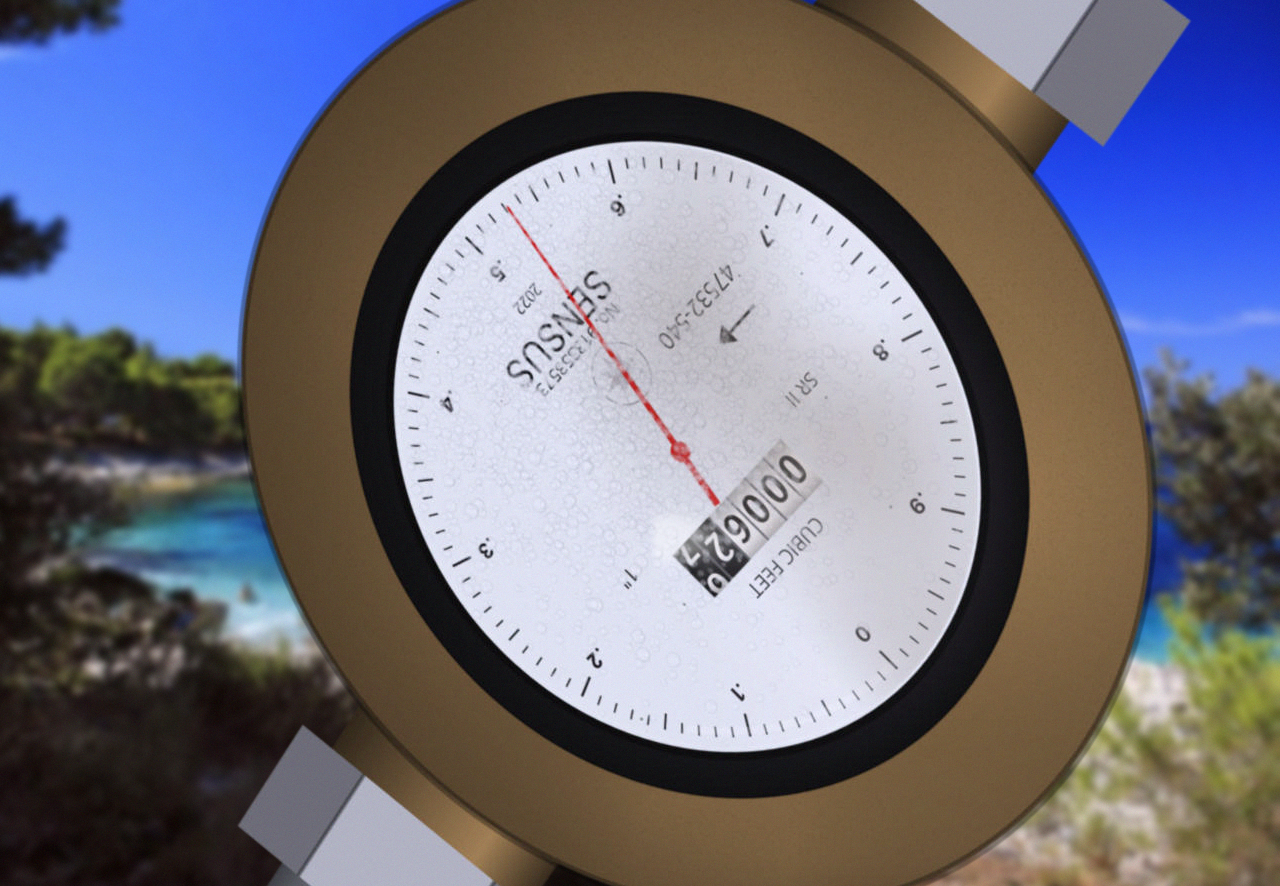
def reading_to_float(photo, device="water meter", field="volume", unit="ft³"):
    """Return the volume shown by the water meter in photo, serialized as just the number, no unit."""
626.53
